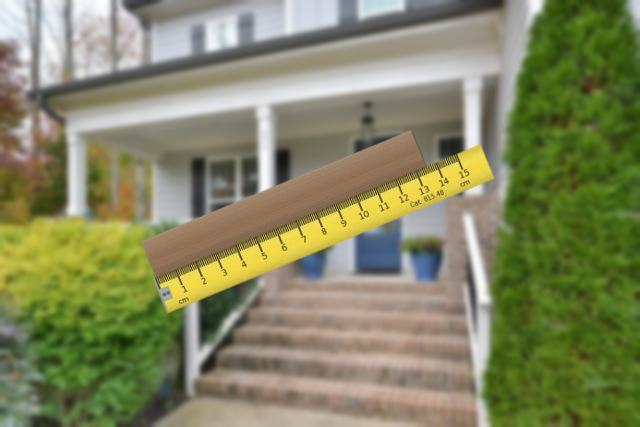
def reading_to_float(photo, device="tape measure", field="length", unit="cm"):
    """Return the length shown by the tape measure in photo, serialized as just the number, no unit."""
13.5
